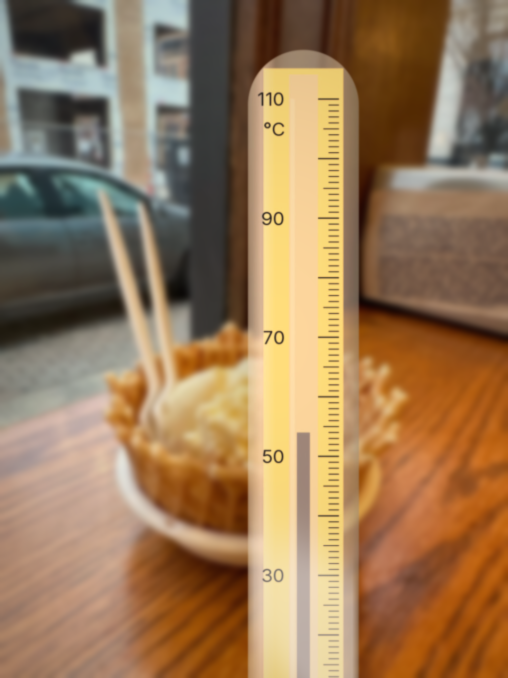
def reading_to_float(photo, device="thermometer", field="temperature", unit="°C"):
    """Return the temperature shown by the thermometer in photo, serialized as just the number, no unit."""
54
